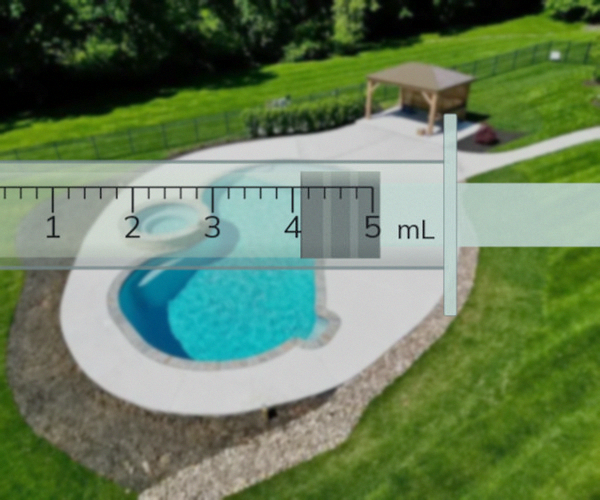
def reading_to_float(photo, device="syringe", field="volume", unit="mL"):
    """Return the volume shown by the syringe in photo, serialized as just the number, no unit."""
4.1
